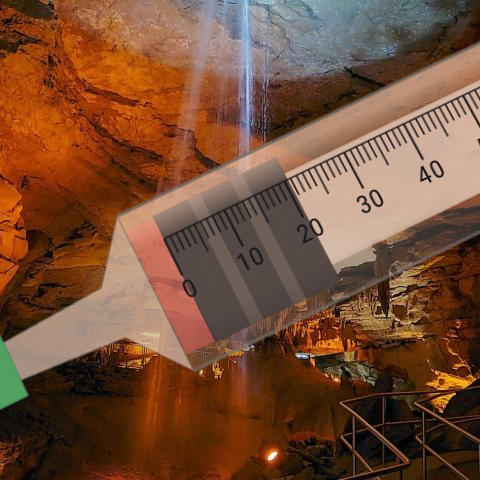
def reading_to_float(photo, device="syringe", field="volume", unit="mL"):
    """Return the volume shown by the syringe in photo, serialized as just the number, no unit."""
0
